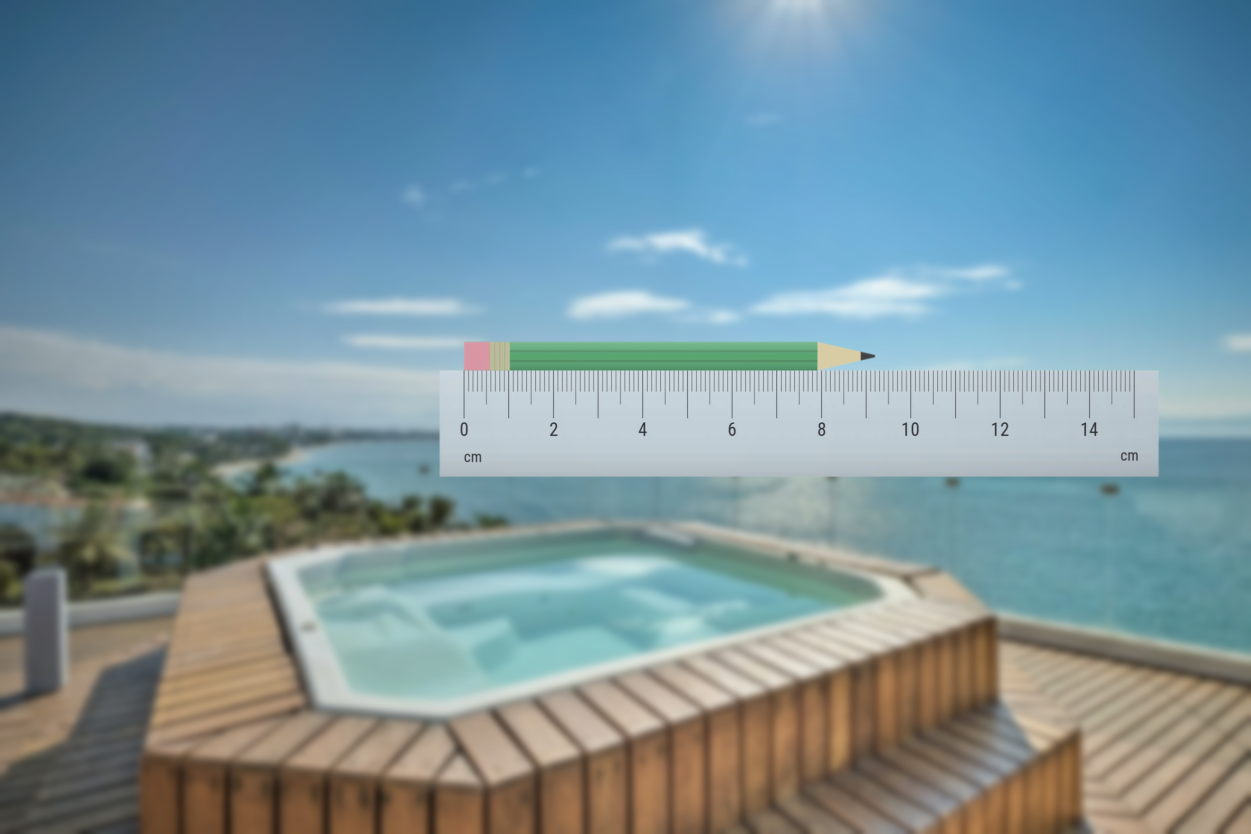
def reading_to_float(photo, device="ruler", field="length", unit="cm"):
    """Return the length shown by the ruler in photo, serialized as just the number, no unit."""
9.2
